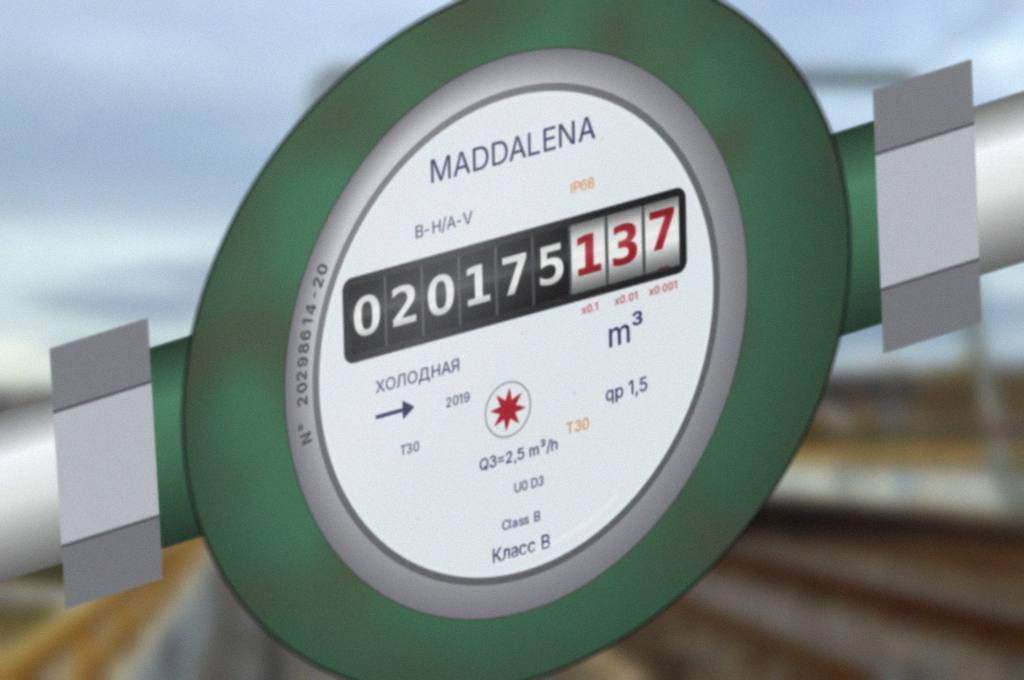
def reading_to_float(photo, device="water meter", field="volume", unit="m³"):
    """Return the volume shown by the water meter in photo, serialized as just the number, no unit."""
20175.137
